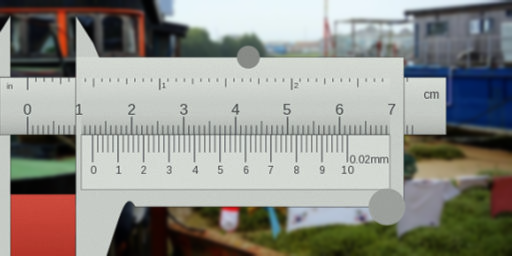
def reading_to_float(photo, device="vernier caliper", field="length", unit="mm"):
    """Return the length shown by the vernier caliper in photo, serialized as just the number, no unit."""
12.5
